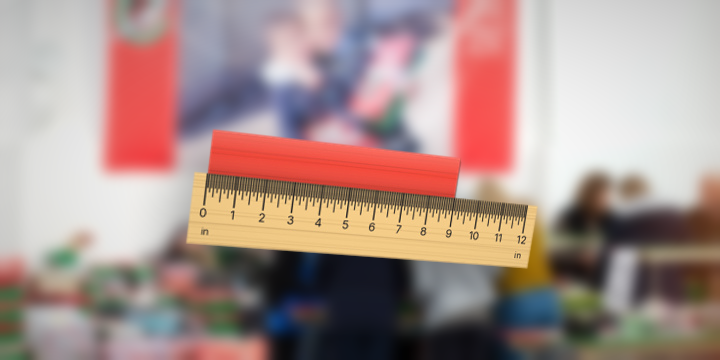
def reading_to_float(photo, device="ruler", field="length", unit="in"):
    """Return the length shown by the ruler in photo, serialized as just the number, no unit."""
9
